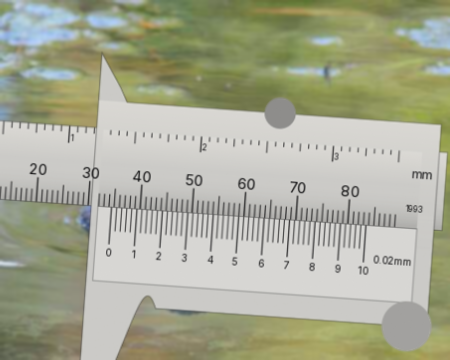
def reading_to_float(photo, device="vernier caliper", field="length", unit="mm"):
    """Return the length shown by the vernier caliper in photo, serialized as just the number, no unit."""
34.5
